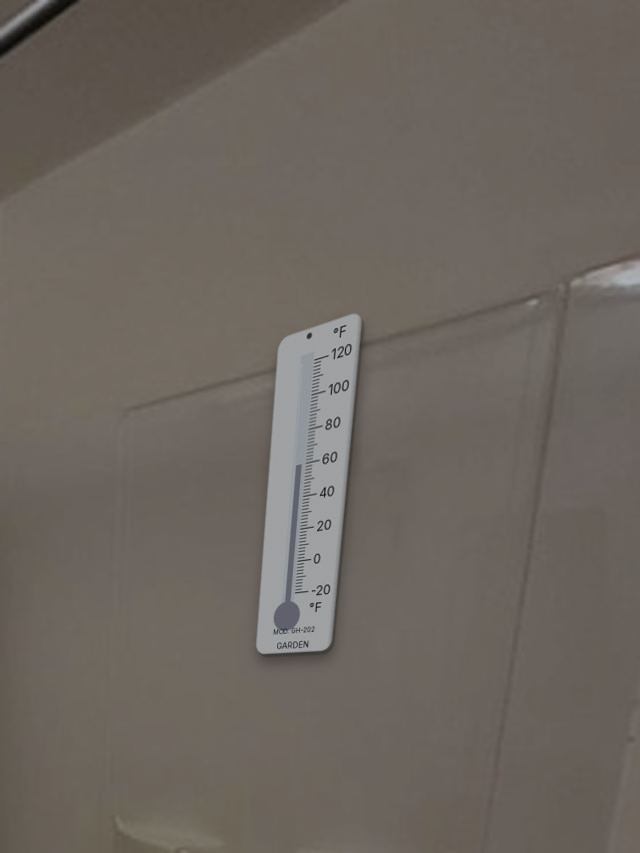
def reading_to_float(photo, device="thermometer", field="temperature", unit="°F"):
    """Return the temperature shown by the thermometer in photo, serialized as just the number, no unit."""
60
